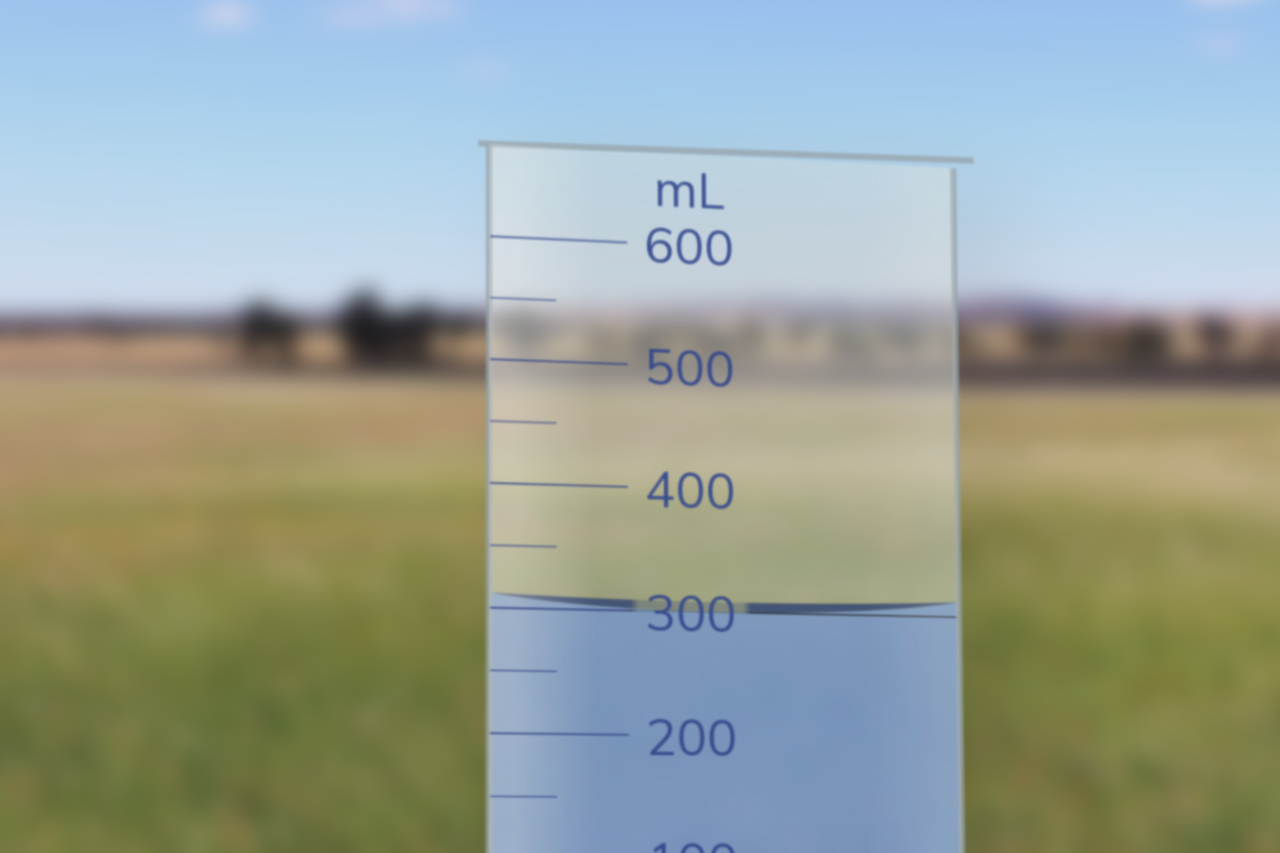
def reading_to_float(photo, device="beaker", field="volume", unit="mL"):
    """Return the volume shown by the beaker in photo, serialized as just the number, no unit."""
300
